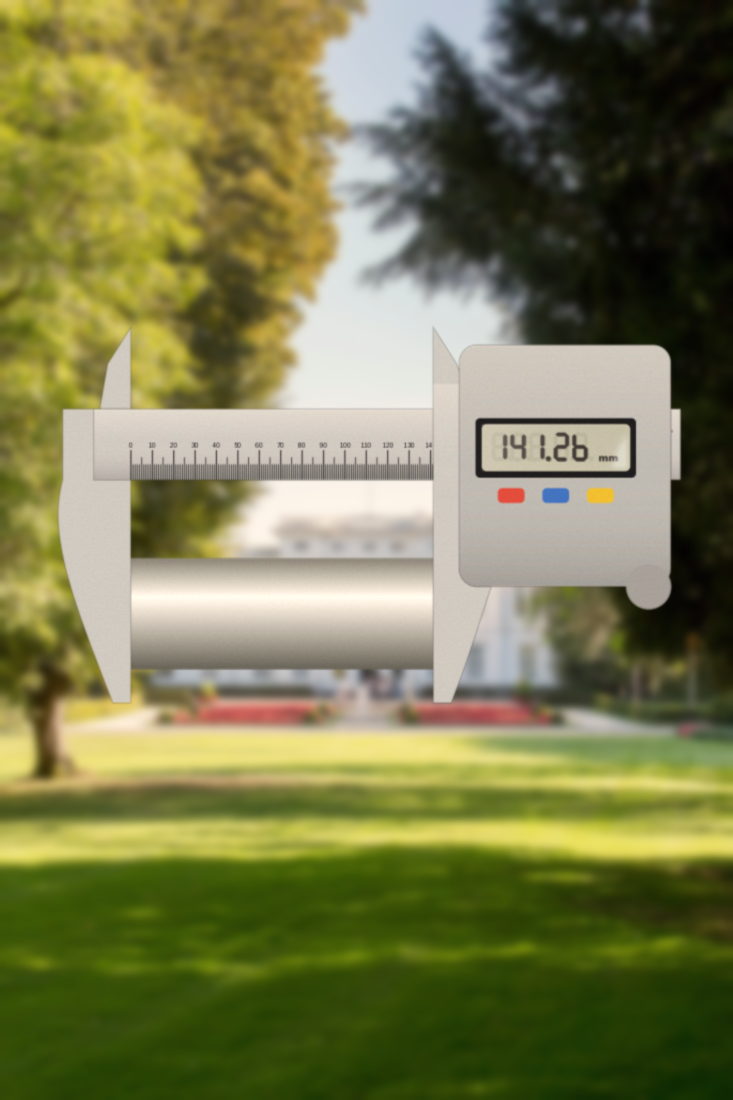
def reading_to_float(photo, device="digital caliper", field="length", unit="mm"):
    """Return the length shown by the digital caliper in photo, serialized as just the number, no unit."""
141.26
